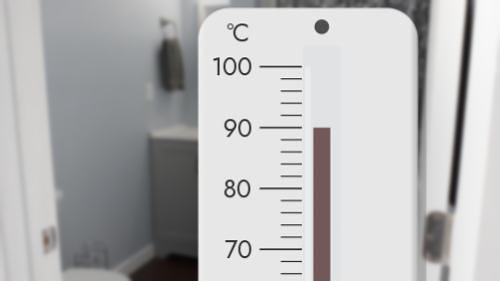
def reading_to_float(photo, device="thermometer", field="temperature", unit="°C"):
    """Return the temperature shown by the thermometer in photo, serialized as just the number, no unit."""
90
